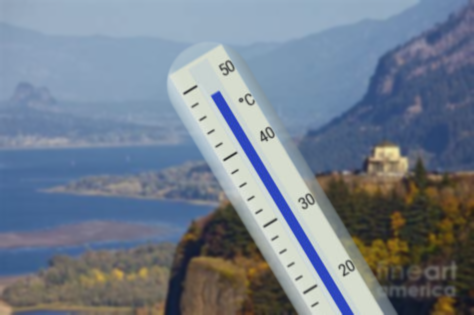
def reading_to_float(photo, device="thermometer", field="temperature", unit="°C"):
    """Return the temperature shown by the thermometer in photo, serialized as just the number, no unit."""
48
